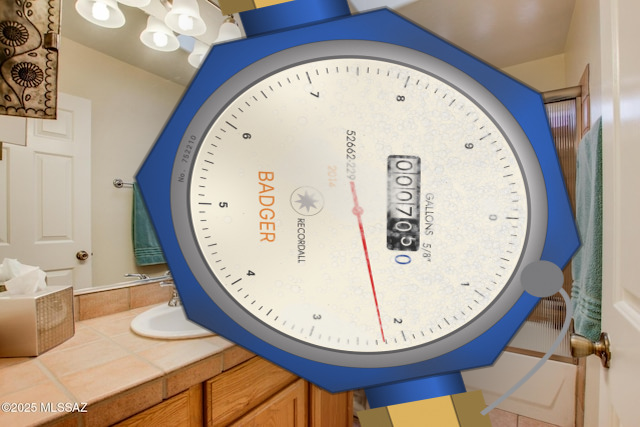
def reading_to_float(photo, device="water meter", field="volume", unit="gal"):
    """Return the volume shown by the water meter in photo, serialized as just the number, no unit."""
7052.2
